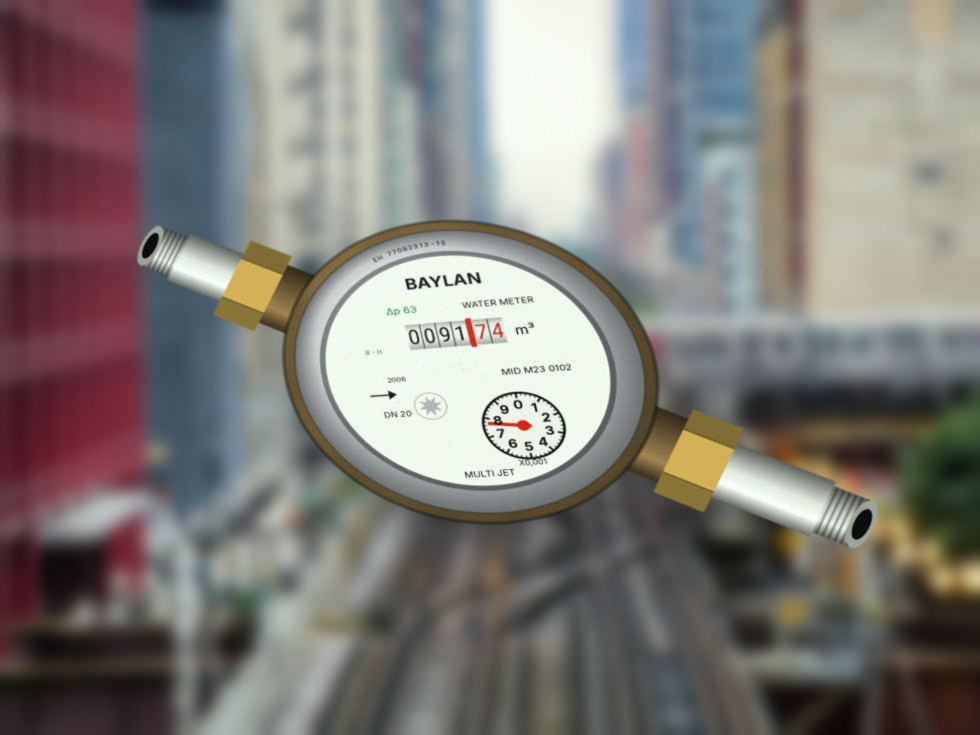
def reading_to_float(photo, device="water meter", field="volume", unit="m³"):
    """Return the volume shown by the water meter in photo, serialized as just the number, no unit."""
91.747
